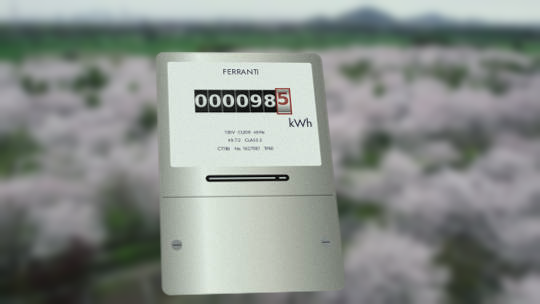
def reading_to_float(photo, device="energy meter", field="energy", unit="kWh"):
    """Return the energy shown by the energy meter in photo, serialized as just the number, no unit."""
98.5
